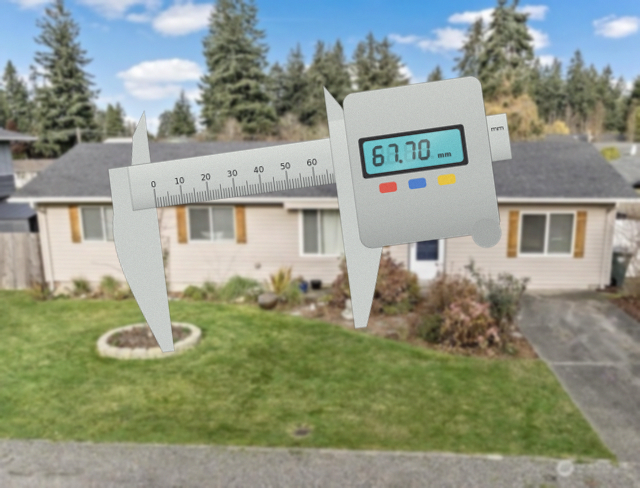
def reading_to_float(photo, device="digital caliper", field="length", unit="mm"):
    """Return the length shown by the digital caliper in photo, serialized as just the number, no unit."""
67.70
